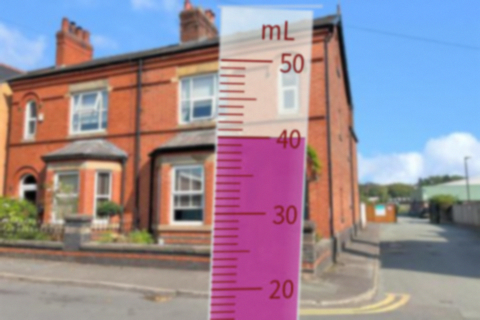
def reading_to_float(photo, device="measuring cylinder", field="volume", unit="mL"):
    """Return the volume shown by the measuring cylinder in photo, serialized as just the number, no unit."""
40
